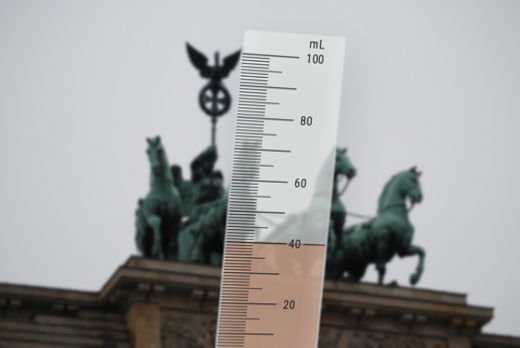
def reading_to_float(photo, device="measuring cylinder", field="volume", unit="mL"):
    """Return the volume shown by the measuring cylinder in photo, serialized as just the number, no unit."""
40
